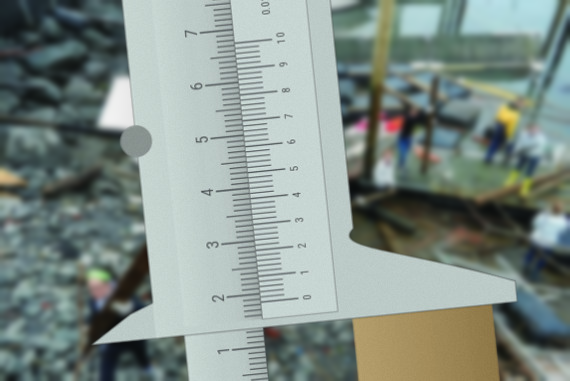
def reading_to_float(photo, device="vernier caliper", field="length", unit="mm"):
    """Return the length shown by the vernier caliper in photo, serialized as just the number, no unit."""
18.4
